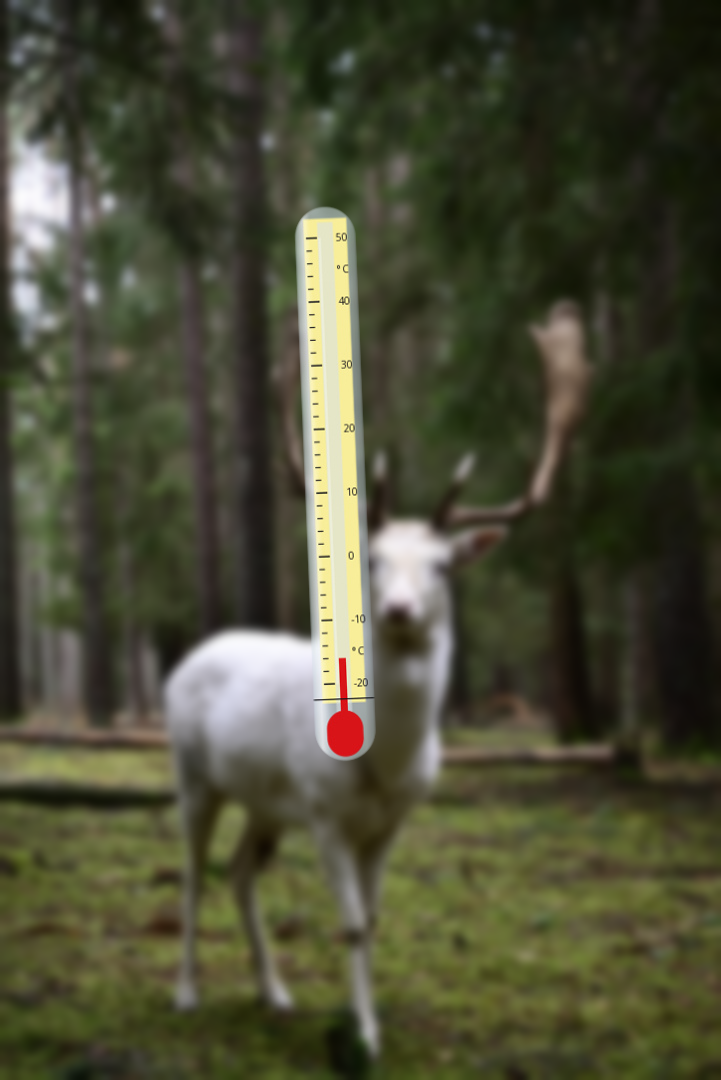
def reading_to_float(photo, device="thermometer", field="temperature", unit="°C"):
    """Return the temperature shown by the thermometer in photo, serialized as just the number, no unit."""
-16
